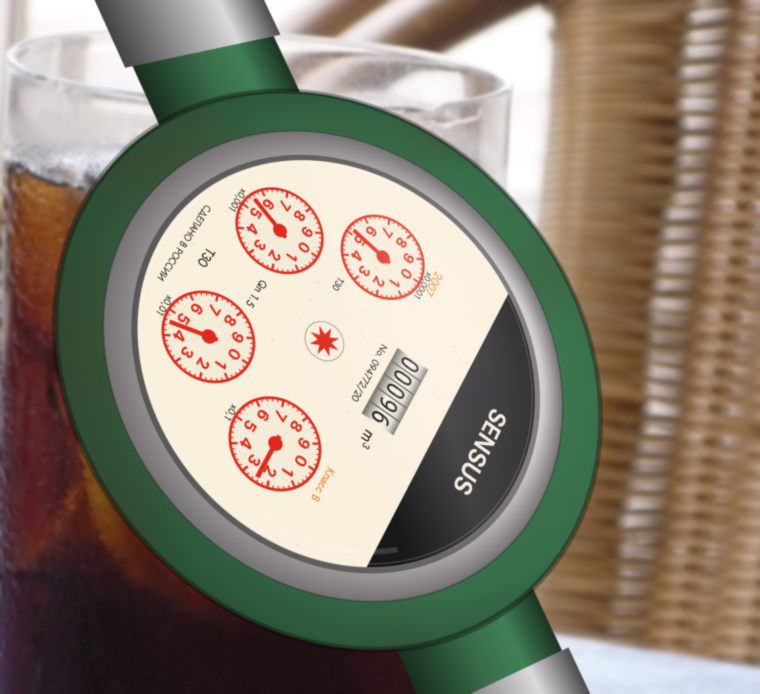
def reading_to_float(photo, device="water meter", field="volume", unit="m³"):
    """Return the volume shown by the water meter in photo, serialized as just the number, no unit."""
96.2455
